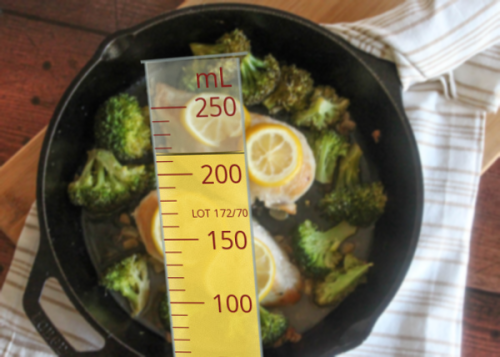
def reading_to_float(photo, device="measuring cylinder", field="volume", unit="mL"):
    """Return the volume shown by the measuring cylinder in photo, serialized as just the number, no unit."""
215
